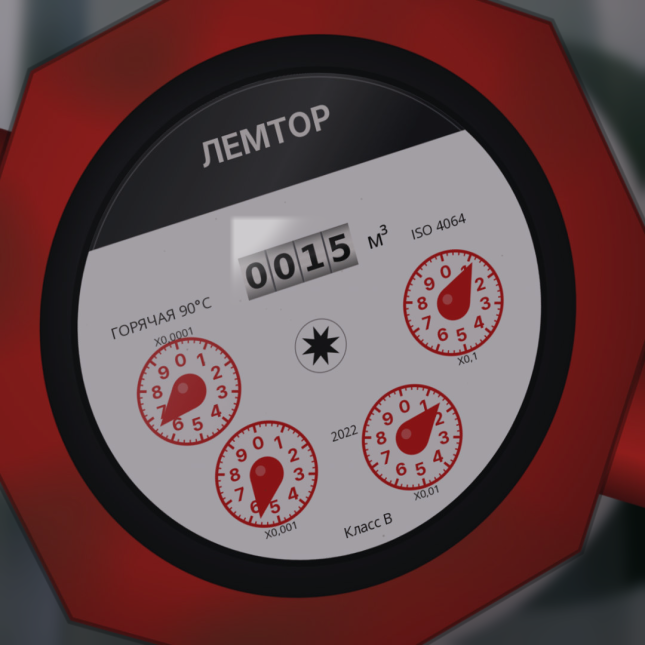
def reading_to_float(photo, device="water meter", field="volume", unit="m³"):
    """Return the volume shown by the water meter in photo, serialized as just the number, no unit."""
15.1156
